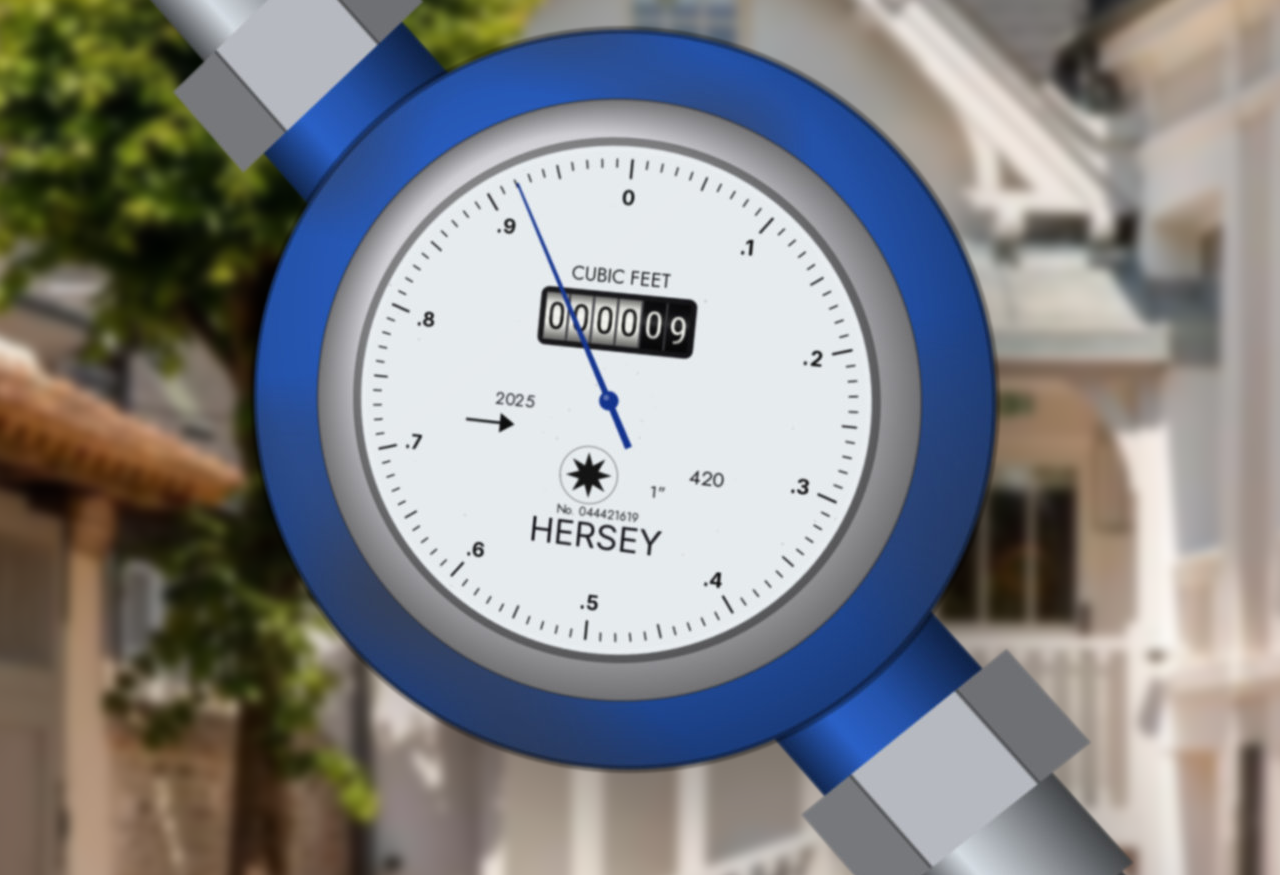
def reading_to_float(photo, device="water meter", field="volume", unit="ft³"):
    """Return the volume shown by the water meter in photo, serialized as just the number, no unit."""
8.92
